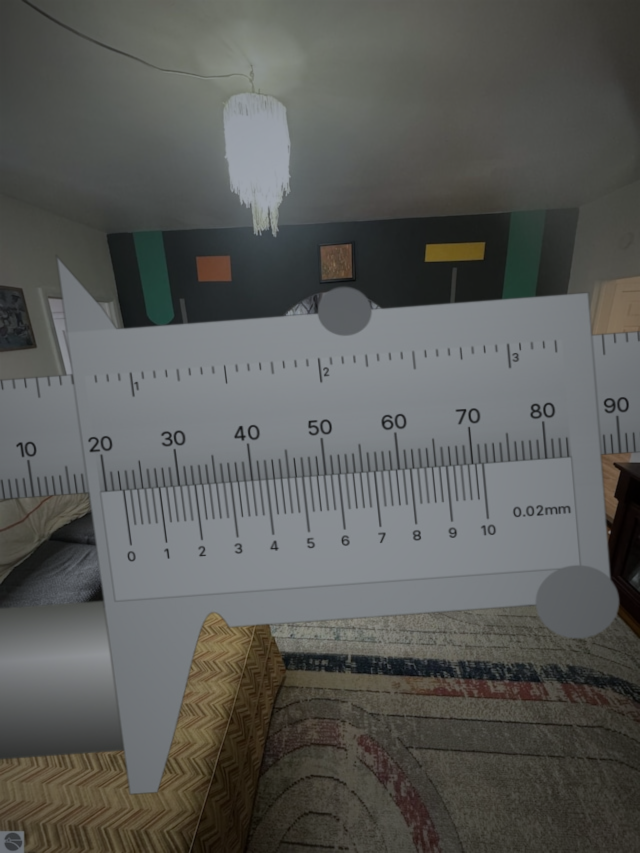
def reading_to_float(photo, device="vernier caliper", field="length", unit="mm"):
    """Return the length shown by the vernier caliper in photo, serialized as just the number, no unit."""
22.4
